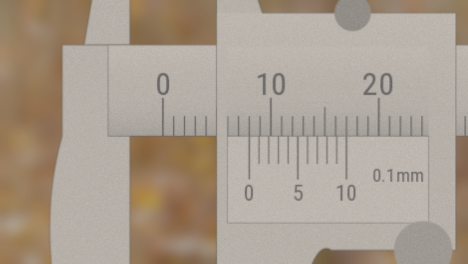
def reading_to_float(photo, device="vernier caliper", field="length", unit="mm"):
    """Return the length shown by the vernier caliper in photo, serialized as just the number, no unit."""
8.0
